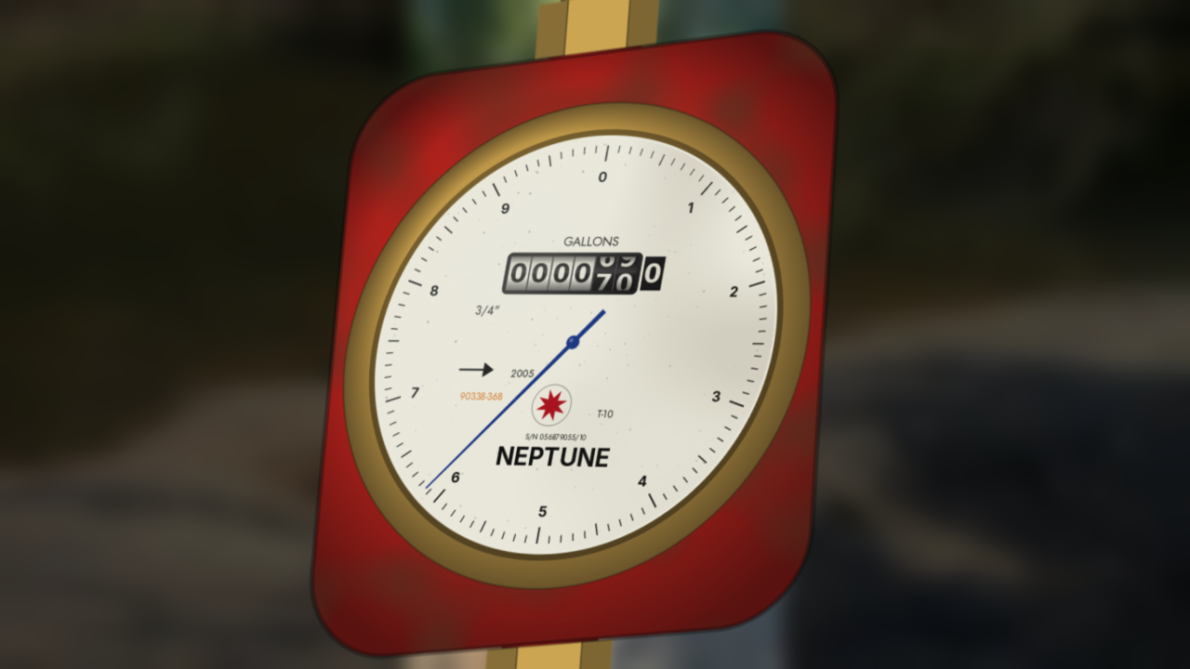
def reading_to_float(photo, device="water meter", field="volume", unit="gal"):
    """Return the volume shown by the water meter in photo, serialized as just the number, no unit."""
696.1
